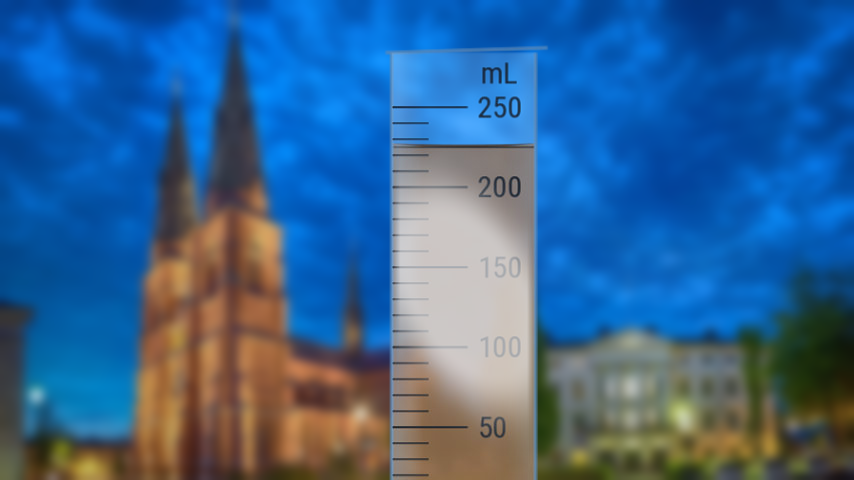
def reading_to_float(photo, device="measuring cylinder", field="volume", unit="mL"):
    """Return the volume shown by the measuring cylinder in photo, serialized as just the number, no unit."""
225
